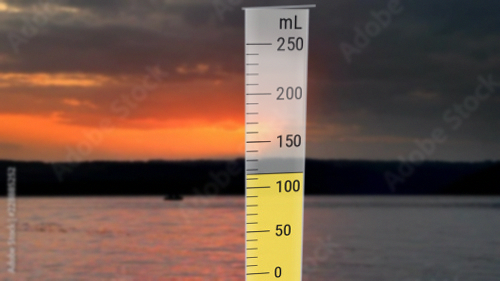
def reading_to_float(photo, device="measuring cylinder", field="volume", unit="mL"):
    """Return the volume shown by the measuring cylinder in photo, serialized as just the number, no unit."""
115
